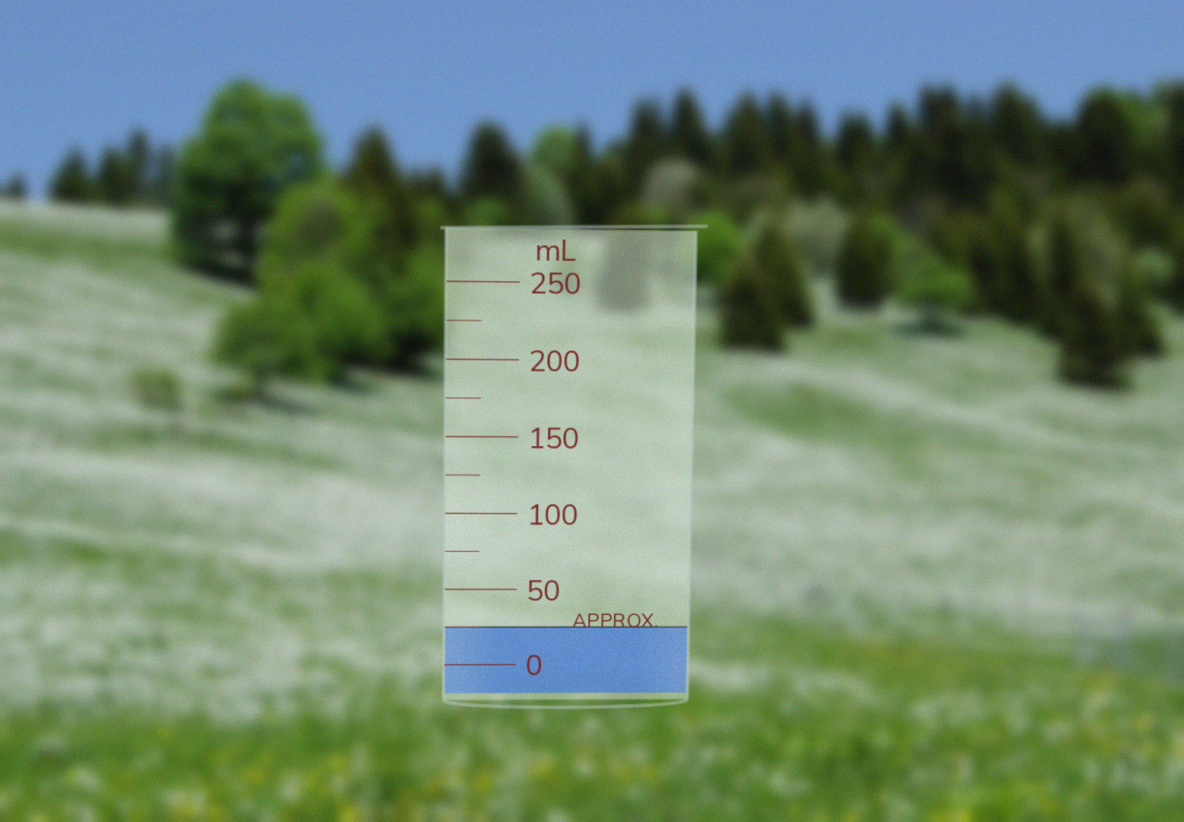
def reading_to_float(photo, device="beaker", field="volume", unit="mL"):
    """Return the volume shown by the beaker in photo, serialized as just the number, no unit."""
25
